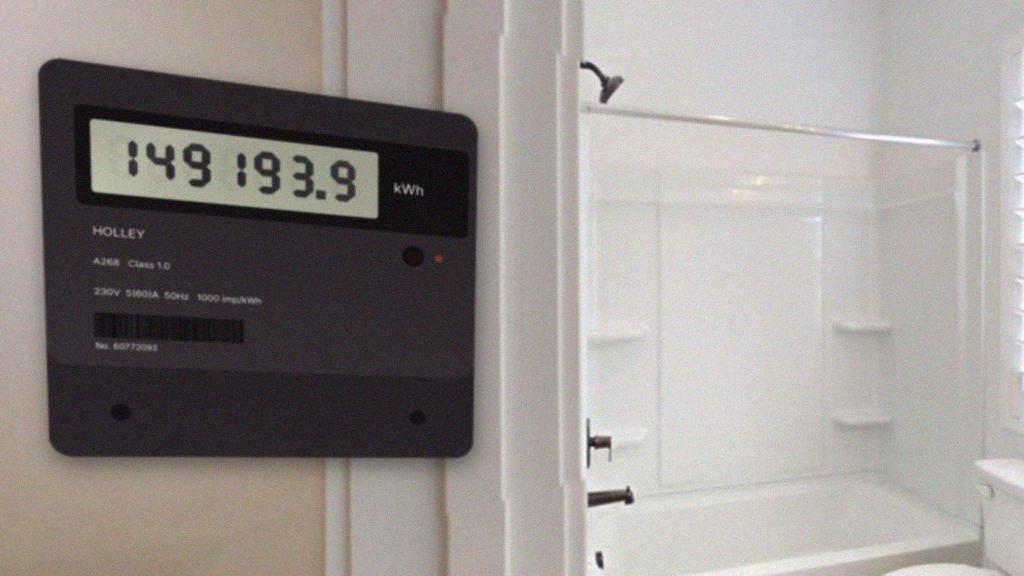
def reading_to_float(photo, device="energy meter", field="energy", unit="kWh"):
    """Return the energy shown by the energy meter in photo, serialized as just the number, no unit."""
149193.9
